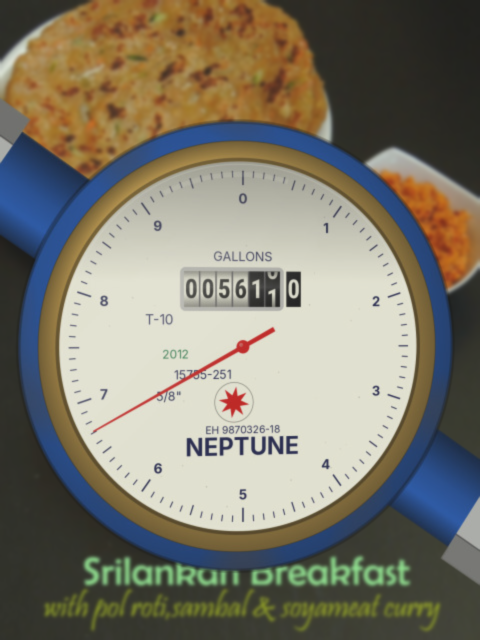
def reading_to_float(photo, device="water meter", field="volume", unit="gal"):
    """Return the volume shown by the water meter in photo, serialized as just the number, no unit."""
56106.7
